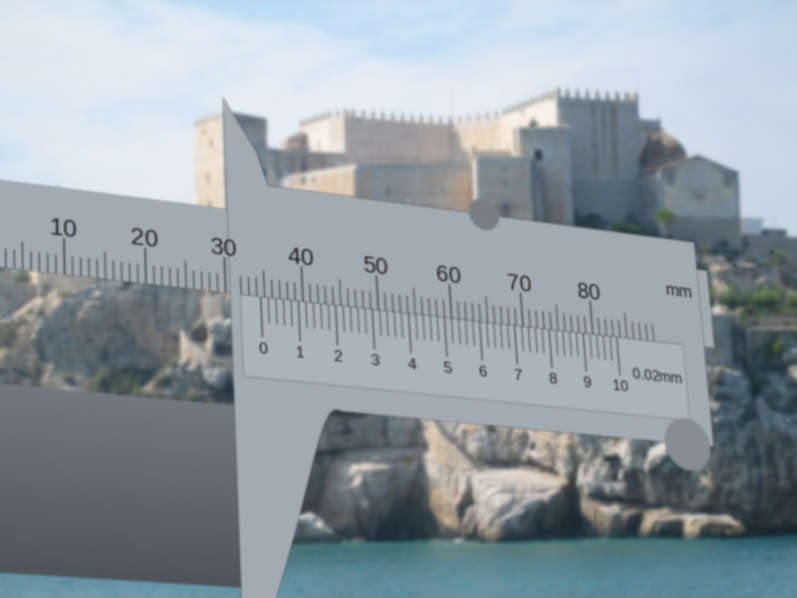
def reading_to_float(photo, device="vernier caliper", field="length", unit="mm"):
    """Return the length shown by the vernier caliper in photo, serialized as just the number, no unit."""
34.5
